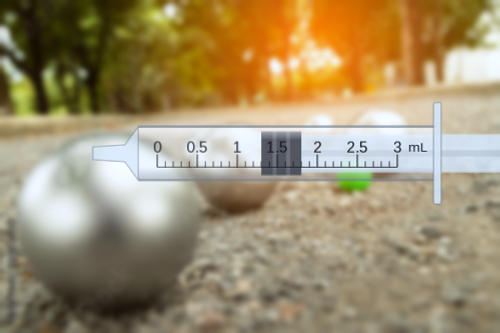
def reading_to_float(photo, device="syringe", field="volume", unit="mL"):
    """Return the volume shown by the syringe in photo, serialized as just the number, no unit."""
1.3
